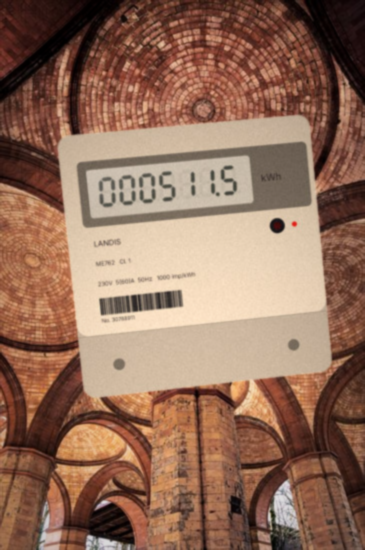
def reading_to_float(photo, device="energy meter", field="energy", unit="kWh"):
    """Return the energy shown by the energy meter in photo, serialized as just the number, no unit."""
511.5
